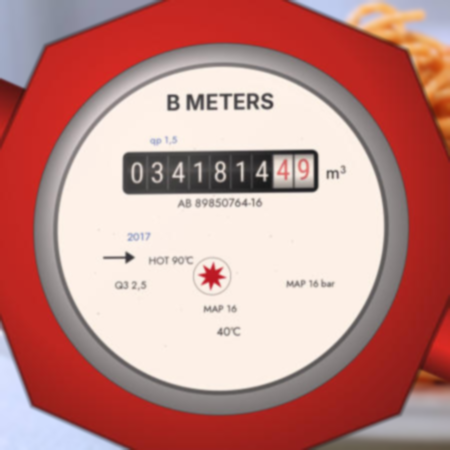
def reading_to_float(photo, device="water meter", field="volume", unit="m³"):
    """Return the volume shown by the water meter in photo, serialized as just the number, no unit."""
341814.49
